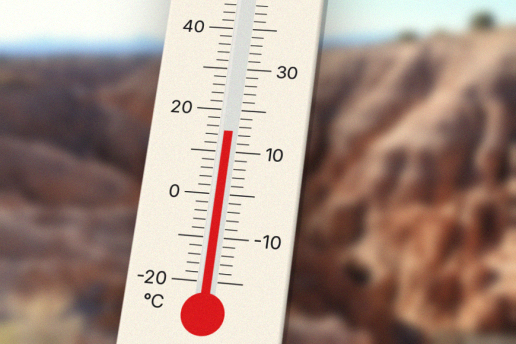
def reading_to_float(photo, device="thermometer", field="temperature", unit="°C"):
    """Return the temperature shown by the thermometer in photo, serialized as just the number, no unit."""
15
